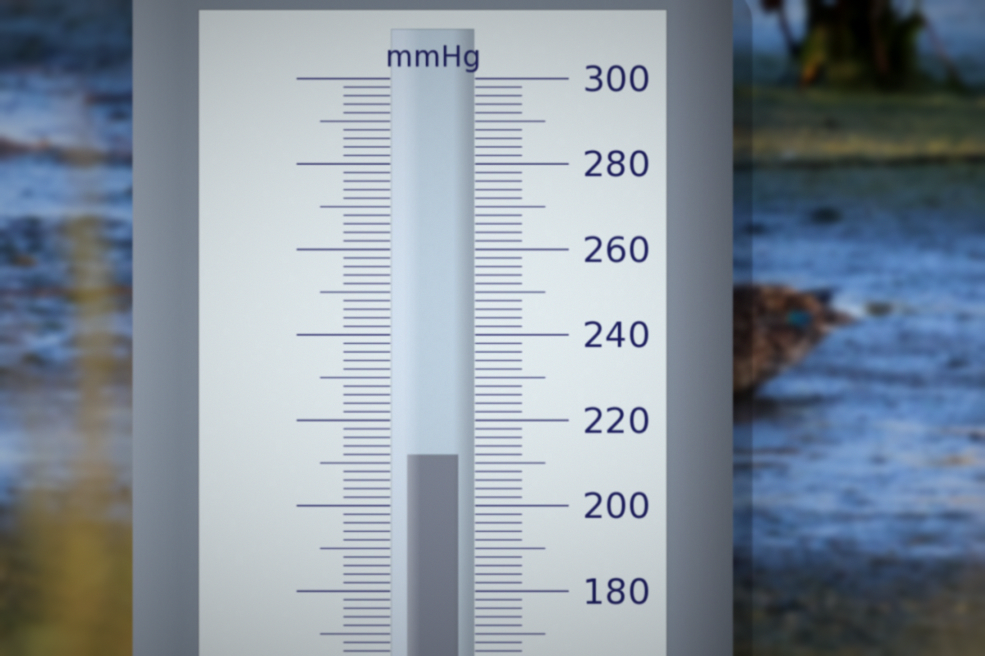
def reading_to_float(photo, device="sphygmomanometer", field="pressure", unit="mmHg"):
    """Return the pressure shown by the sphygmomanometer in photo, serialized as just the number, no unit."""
212
